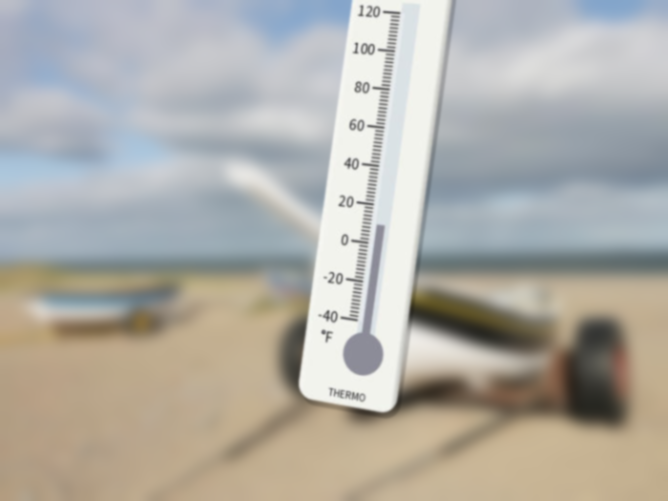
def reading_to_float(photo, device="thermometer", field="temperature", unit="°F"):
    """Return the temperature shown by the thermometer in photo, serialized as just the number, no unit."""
10
